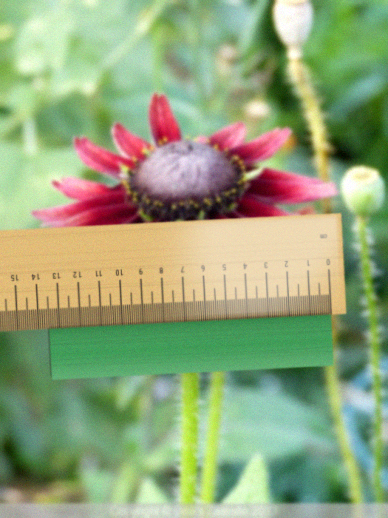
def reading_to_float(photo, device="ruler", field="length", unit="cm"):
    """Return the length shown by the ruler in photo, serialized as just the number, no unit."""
13.5
